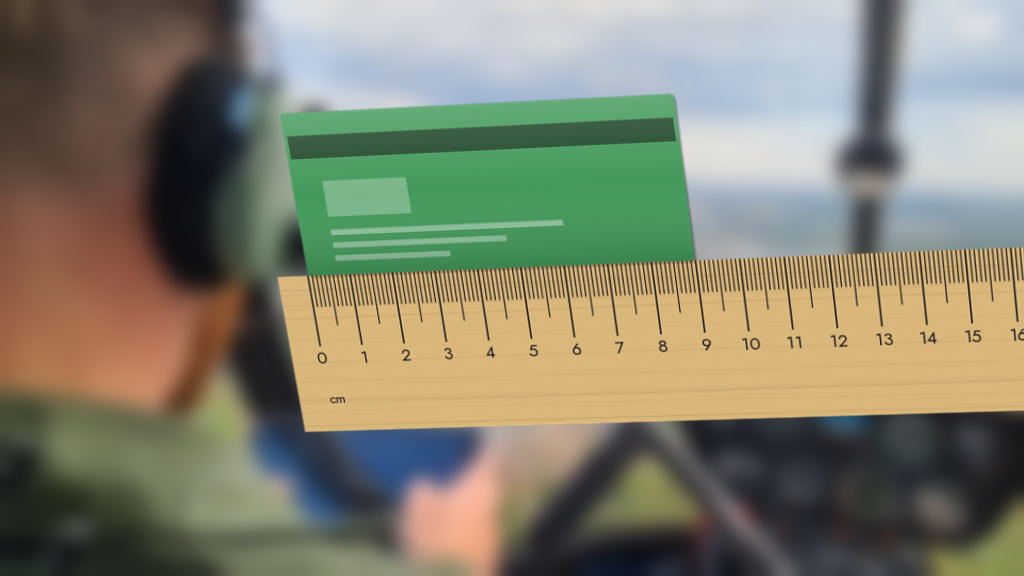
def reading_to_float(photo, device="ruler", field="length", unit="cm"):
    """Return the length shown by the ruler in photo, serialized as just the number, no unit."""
9
